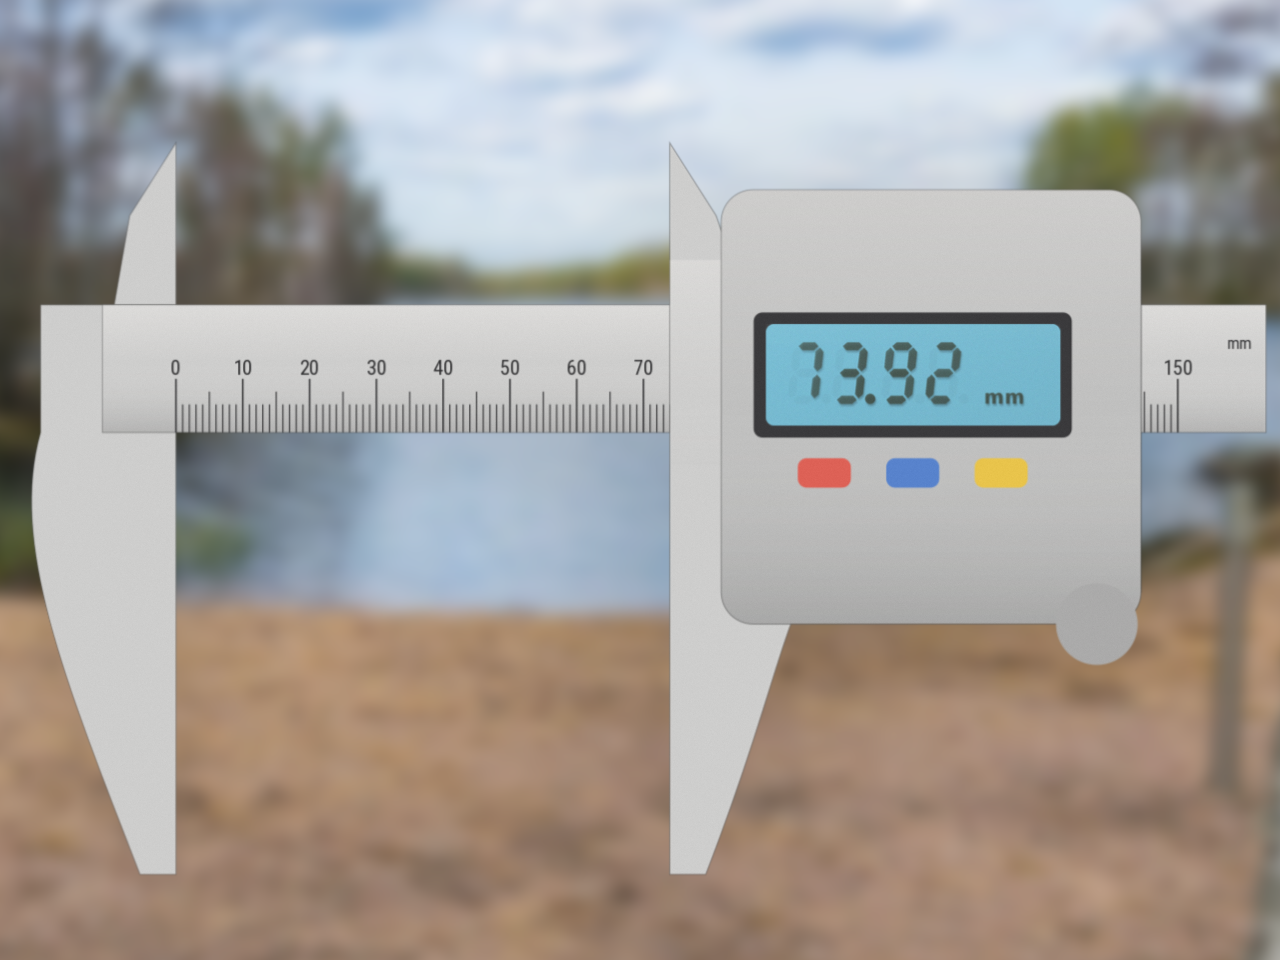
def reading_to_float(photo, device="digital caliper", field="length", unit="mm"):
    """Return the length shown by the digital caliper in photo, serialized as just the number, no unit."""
73.92
